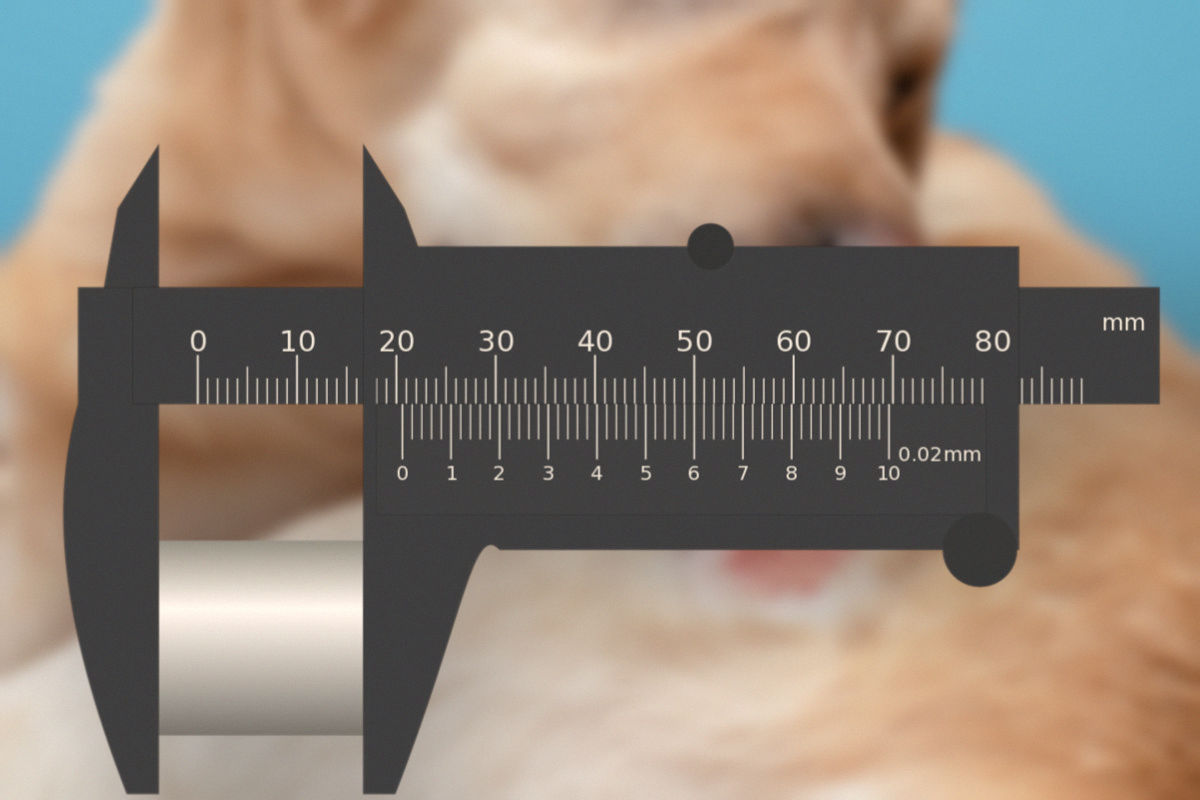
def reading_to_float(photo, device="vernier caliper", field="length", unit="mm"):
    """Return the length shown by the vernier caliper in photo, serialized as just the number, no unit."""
20.6
